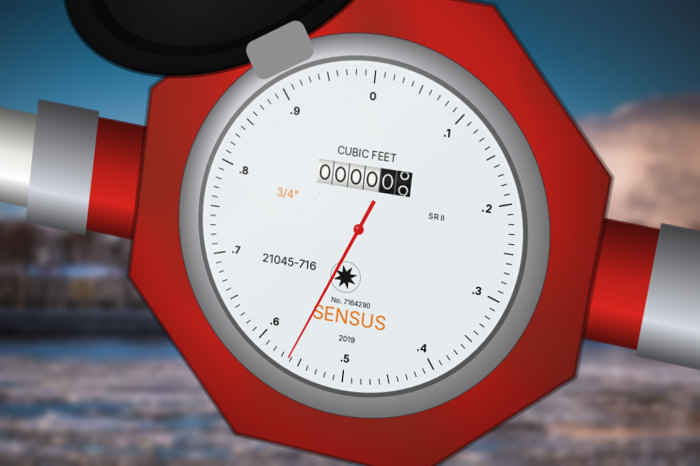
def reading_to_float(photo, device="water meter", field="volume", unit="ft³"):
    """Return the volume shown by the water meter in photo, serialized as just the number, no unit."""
8.56
